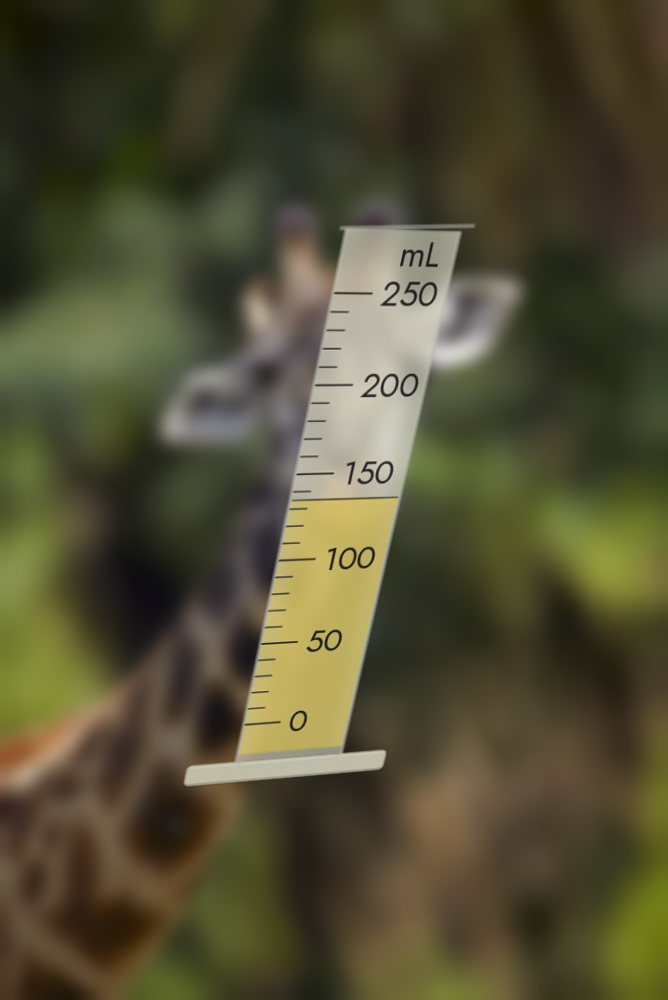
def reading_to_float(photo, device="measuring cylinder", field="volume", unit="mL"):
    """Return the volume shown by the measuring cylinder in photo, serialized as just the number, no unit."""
135
